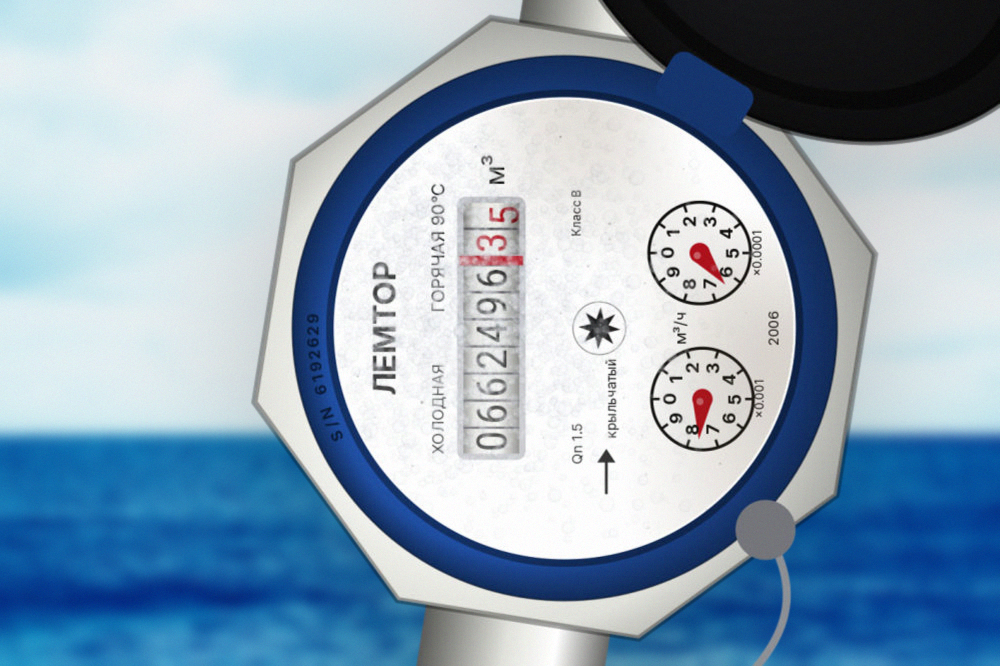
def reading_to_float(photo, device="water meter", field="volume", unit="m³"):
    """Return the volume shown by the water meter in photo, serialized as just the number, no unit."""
662496.3476
